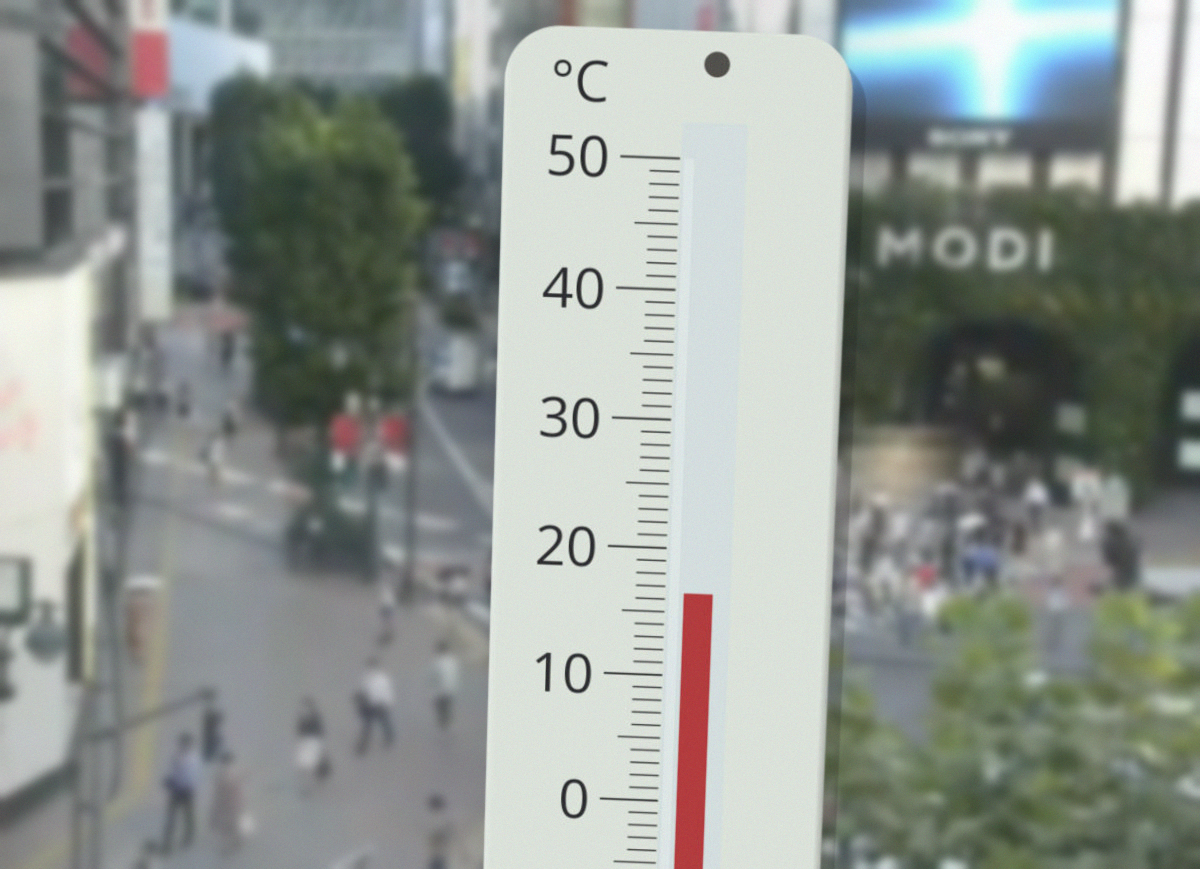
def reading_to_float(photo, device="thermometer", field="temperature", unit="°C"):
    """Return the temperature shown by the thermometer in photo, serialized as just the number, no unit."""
16.5
